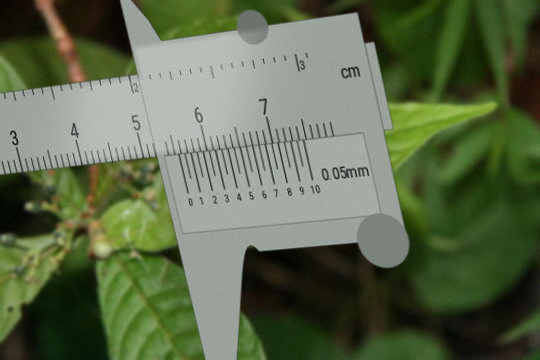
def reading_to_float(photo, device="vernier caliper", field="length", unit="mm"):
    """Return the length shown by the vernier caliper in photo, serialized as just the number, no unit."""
55.6
